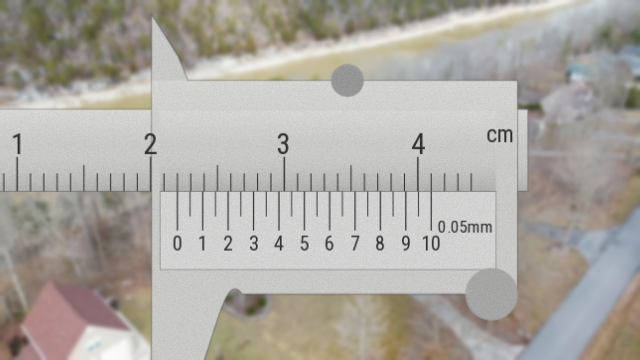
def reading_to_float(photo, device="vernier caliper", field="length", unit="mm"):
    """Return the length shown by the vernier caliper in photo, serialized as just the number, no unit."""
22.0
